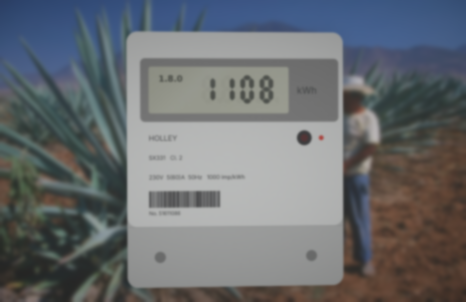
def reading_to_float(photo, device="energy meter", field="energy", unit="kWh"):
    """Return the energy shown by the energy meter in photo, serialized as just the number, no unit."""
1108
